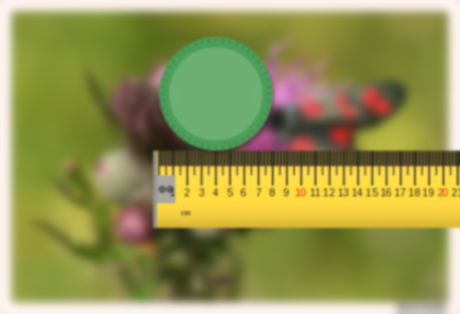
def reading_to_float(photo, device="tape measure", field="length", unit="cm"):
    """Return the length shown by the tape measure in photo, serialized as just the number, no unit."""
8
